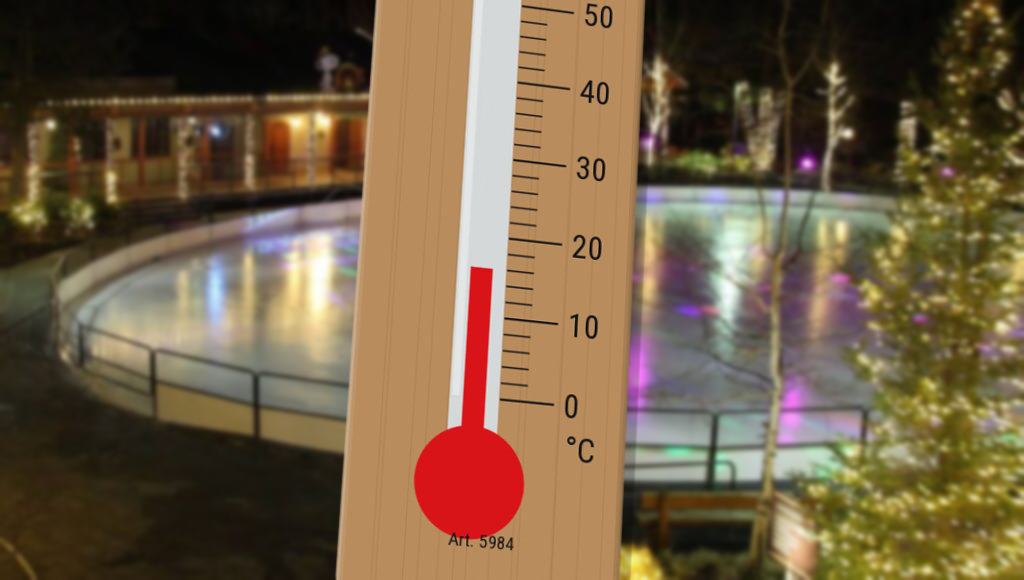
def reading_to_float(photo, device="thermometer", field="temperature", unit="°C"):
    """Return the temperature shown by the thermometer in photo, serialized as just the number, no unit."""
16
